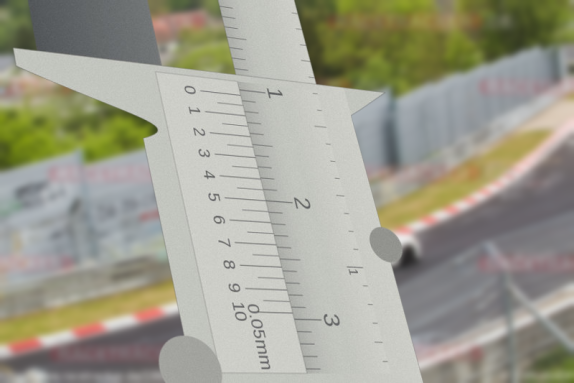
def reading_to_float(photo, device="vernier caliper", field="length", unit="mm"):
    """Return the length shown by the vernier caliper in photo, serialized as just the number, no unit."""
10.5
